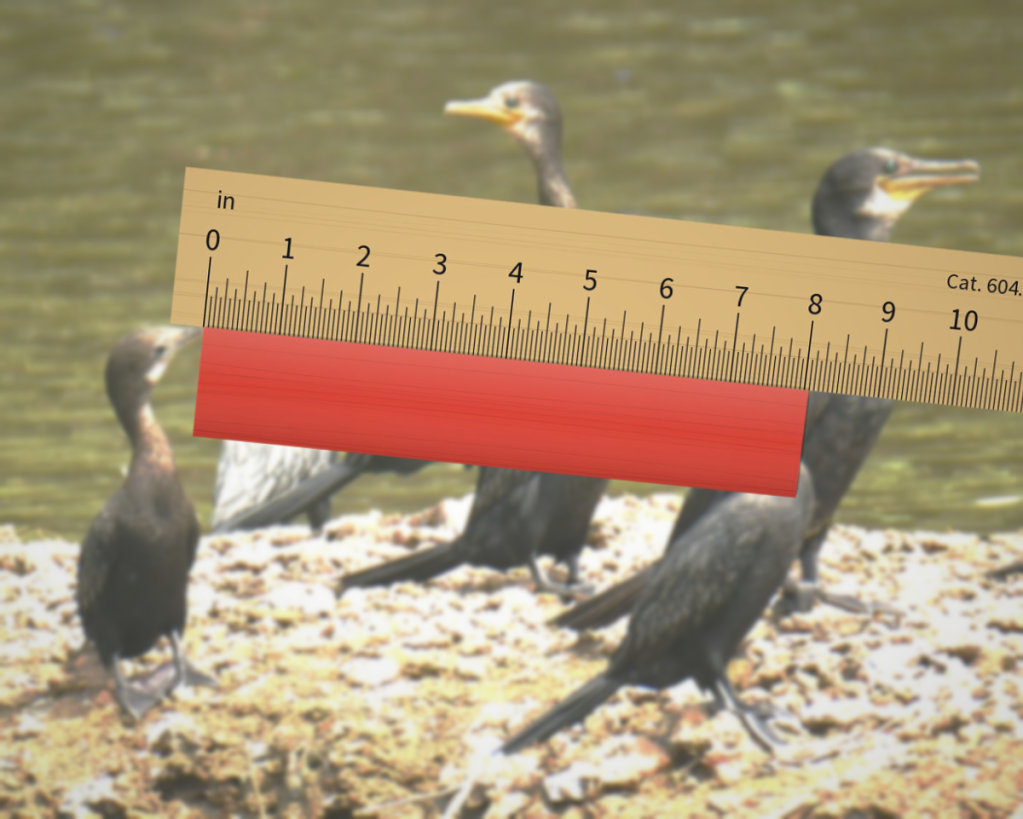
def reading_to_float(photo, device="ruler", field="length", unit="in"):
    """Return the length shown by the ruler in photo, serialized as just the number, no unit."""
8.0625
